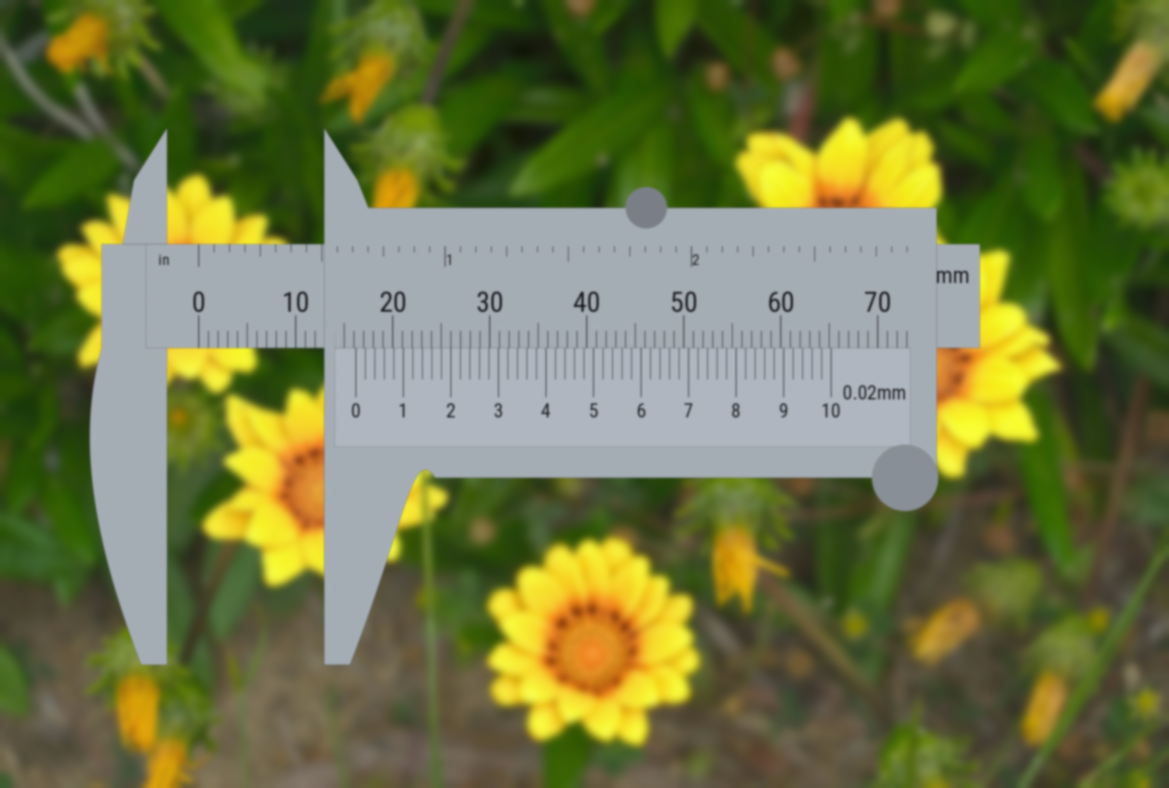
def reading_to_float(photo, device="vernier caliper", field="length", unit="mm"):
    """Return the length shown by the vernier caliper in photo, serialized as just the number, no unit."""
16.2
